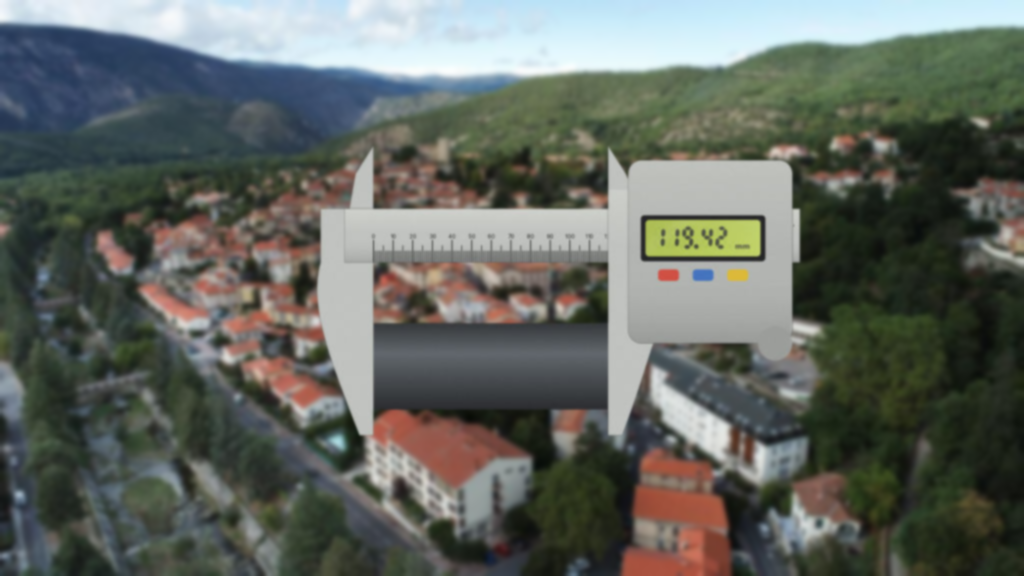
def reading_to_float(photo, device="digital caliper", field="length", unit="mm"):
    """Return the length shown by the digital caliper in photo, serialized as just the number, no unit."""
119.42
